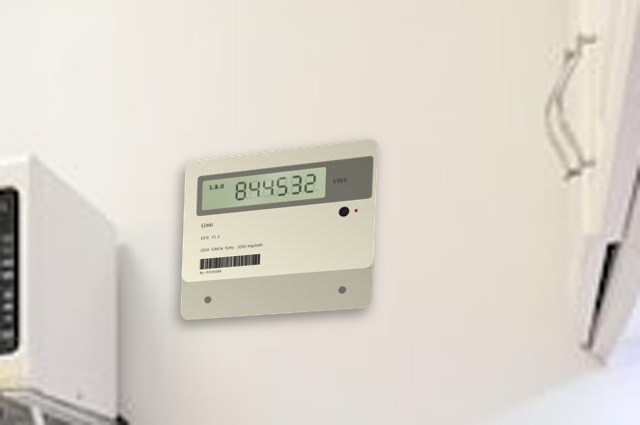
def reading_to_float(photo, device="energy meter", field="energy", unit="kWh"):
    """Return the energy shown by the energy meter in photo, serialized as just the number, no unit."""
844532
